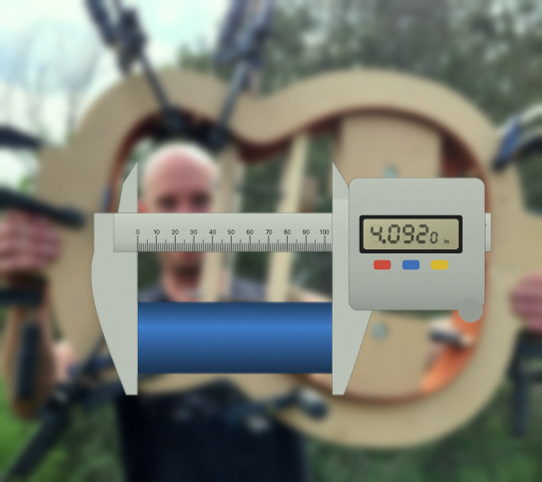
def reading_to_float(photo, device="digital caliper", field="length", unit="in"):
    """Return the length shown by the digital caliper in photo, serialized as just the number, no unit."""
4.0920
